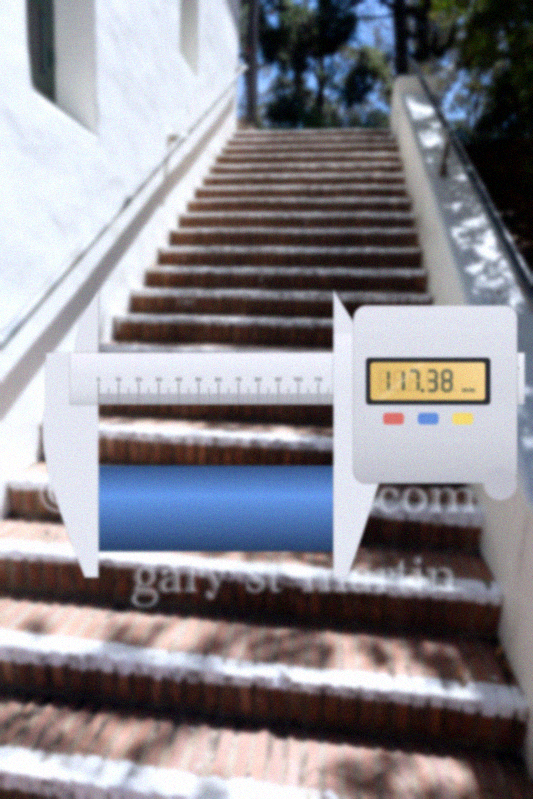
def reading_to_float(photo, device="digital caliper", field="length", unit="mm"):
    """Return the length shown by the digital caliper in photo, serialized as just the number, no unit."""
117.38
